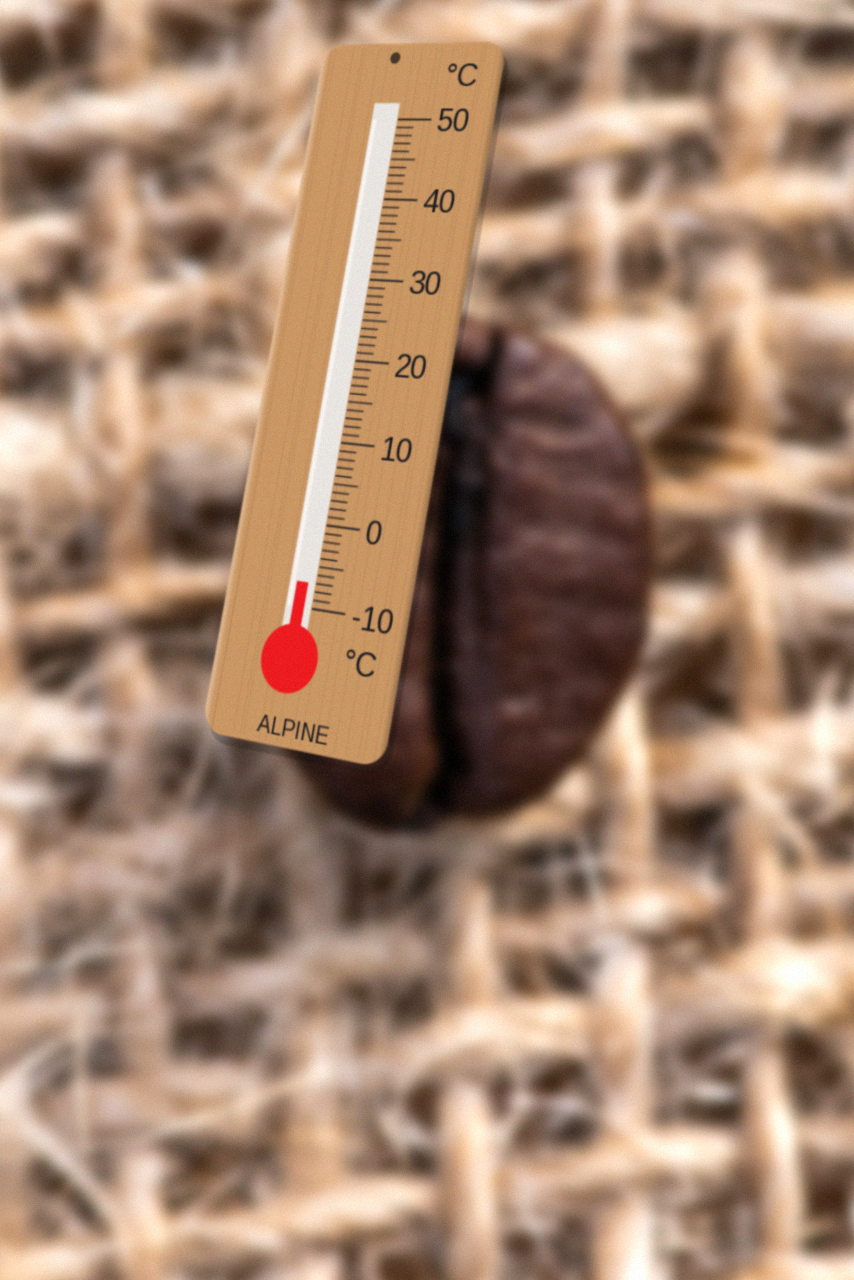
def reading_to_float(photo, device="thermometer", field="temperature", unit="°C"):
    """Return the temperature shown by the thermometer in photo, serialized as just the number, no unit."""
-7
